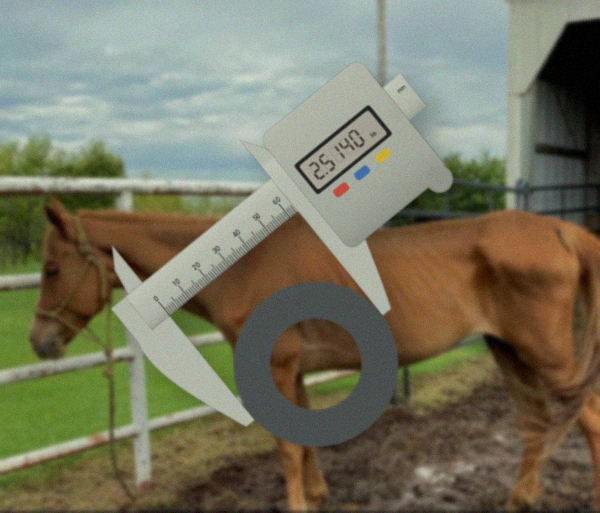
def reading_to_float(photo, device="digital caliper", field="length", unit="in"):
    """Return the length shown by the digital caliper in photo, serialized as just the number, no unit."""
2.5140
